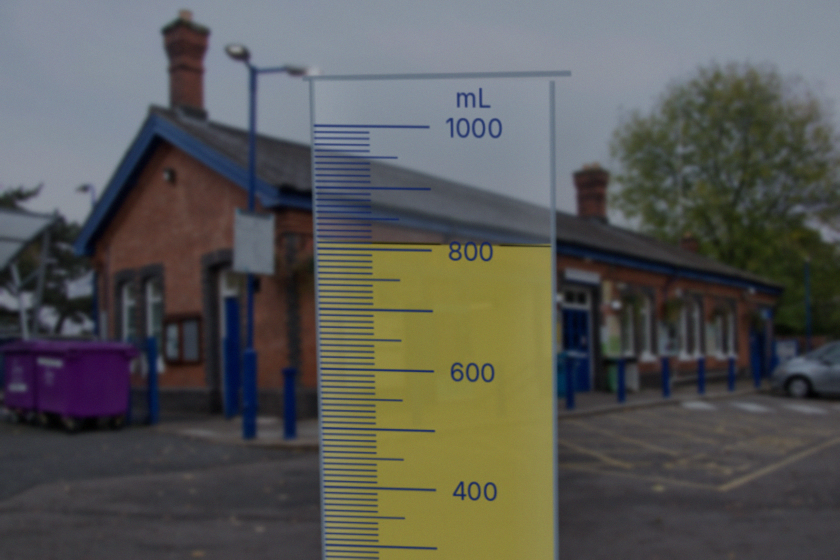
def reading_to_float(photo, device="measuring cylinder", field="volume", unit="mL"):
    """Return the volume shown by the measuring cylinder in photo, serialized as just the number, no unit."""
810
